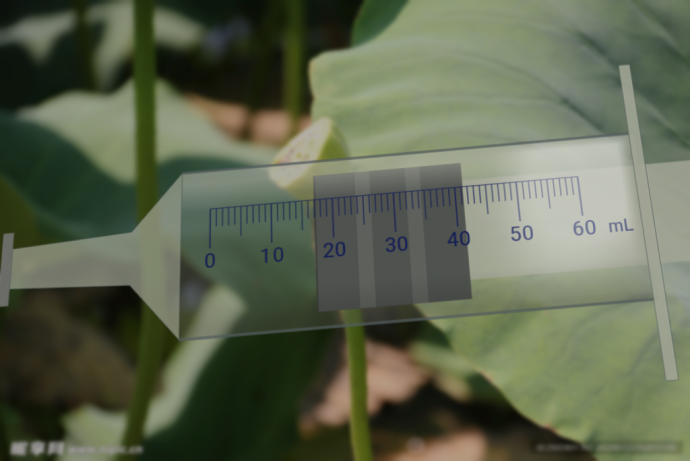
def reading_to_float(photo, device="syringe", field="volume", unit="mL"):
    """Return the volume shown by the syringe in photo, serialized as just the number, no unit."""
17
